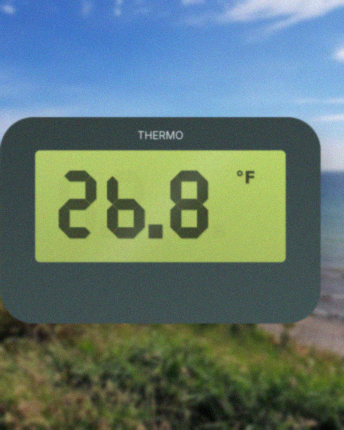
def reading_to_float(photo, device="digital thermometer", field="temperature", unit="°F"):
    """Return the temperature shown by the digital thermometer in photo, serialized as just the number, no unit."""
26.8
